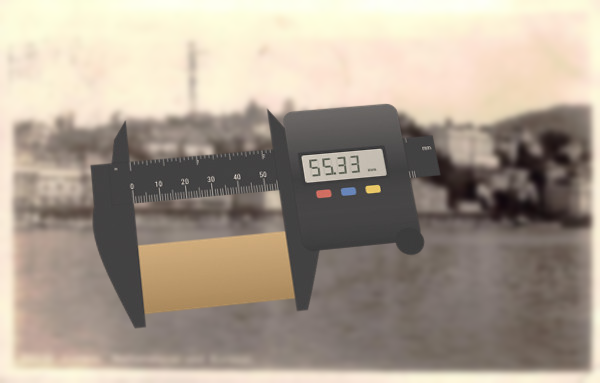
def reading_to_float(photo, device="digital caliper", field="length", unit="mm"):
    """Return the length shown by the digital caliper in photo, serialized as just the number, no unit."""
55.33
